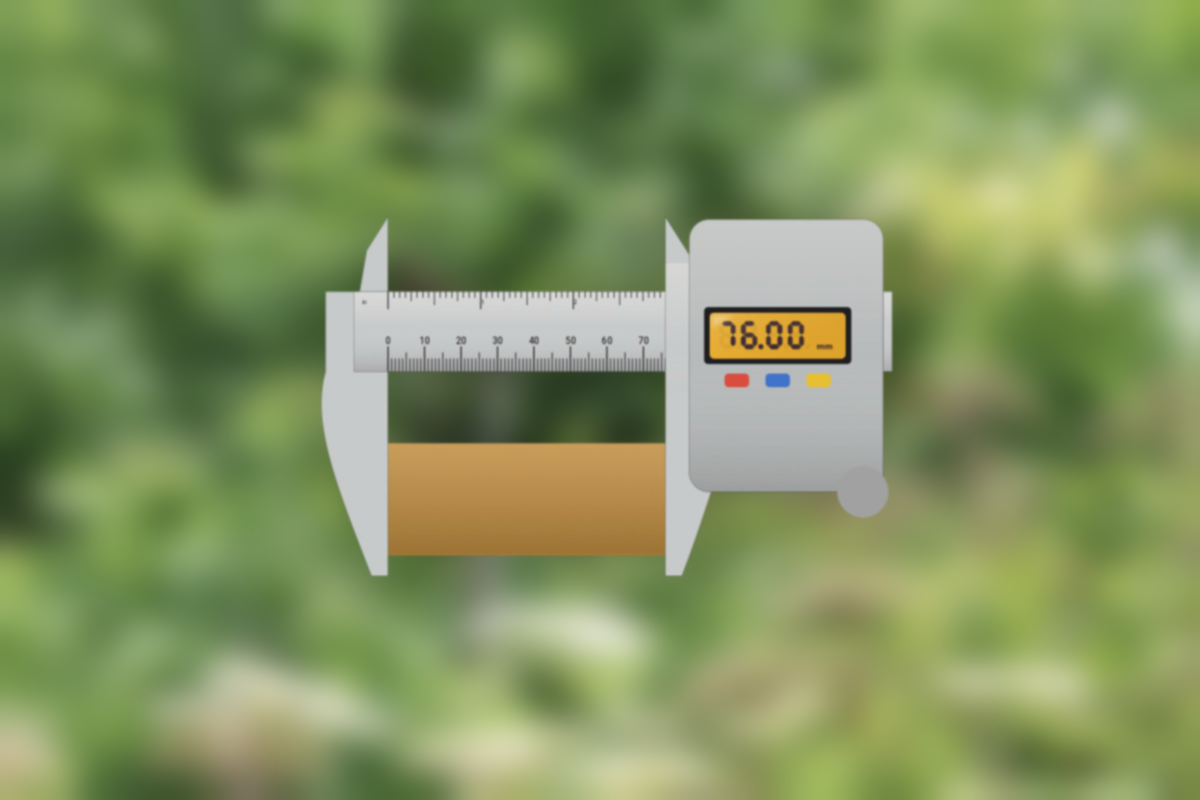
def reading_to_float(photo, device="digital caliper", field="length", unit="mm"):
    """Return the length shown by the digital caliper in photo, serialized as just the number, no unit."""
76.00
